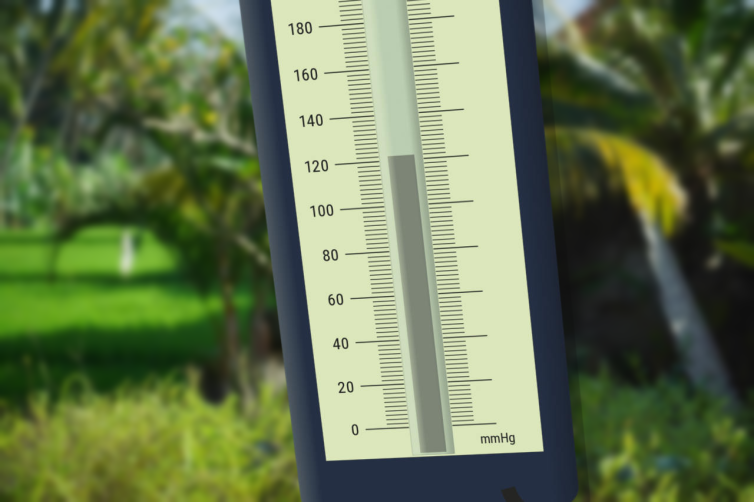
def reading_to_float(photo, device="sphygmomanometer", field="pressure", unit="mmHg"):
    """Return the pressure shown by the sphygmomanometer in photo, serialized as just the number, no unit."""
122
